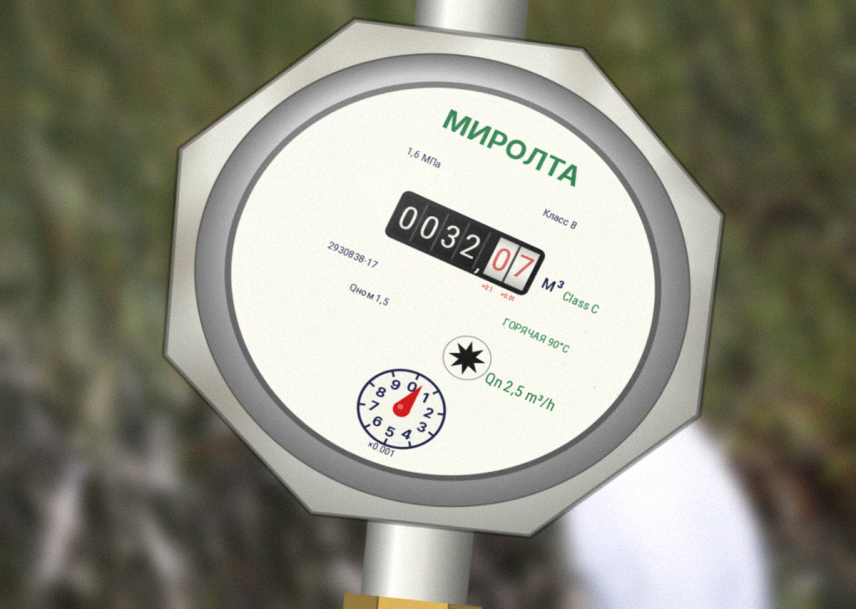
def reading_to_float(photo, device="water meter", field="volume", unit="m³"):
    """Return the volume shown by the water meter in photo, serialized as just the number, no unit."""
32.070
